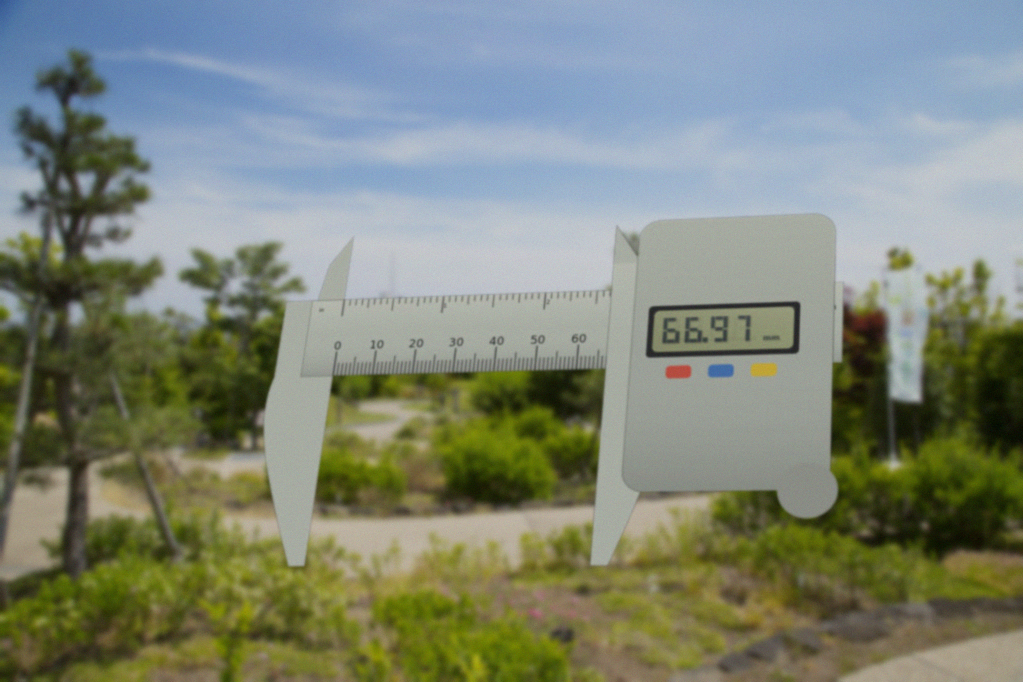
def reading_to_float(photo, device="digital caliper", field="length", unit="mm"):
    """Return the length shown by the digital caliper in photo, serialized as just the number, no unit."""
66.97
